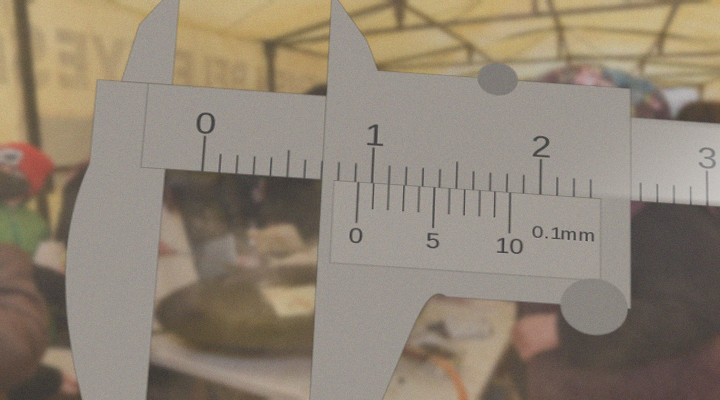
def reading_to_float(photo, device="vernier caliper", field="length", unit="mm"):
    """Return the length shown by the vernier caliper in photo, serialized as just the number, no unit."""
9.2
